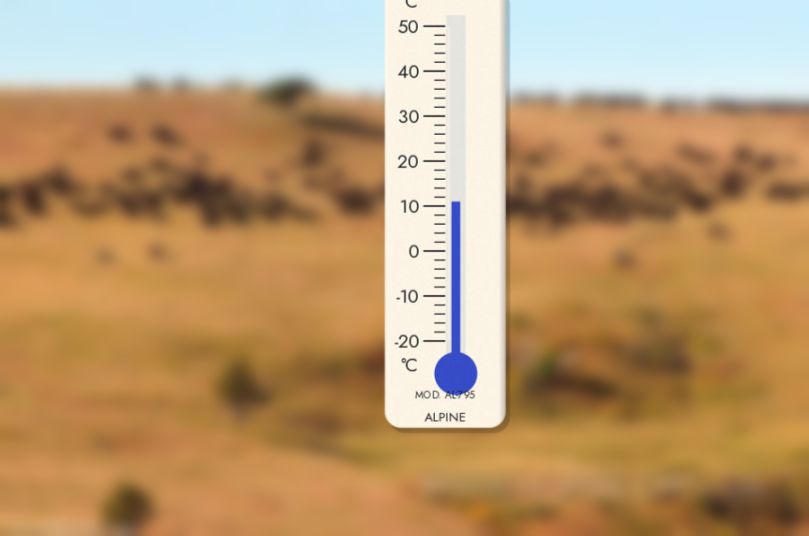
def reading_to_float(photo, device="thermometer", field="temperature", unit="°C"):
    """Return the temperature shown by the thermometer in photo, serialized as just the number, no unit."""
11
